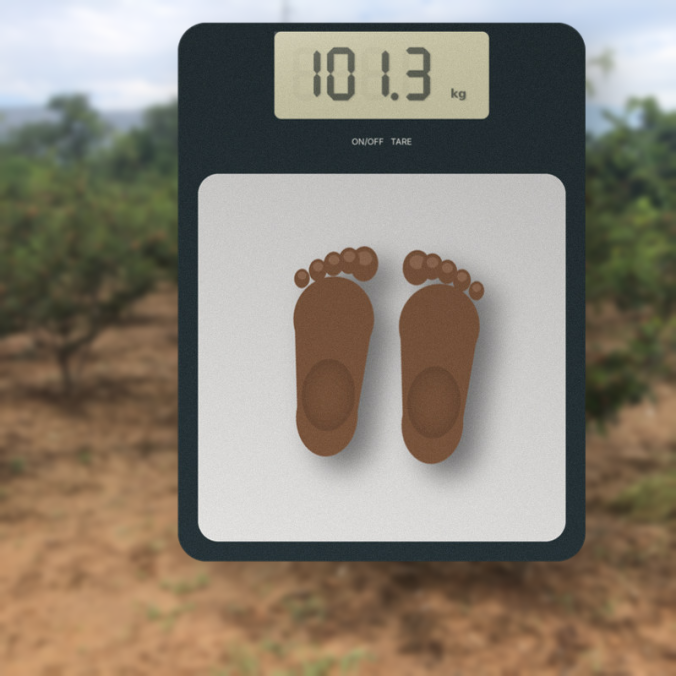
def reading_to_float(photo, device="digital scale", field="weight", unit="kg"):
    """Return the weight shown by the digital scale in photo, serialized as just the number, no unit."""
101.3
